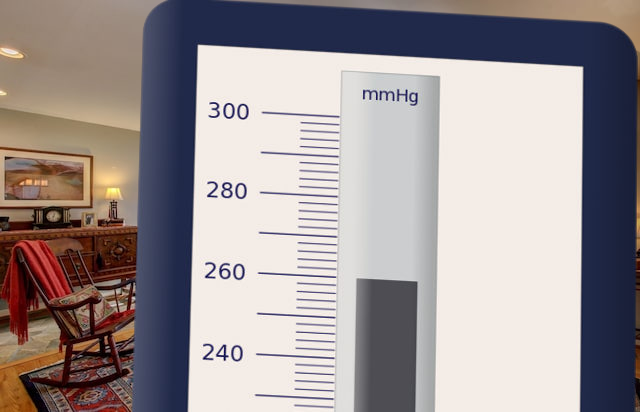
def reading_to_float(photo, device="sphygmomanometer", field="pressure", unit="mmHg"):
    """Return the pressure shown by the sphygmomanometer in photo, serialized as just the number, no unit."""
260
